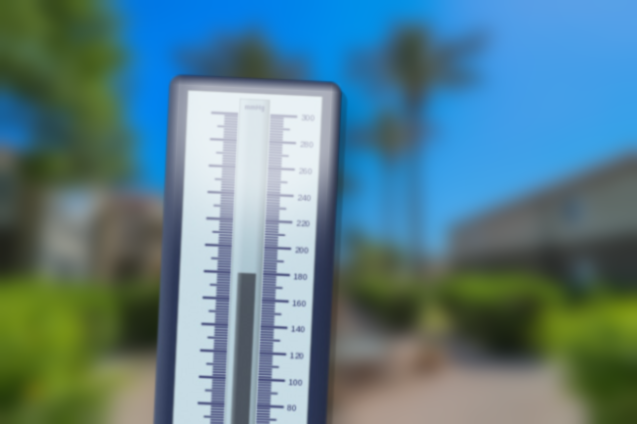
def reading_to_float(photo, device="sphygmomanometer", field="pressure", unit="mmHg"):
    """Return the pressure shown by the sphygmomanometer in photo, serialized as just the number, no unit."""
180
